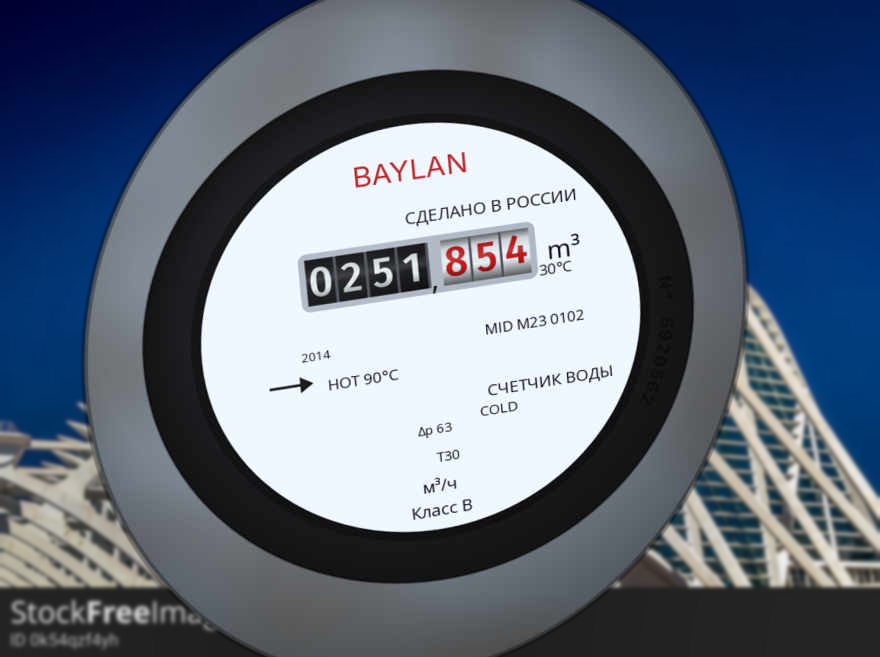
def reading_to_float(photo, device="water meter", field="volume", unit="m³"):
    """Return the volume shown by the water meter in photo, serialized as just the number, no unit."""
251.854
